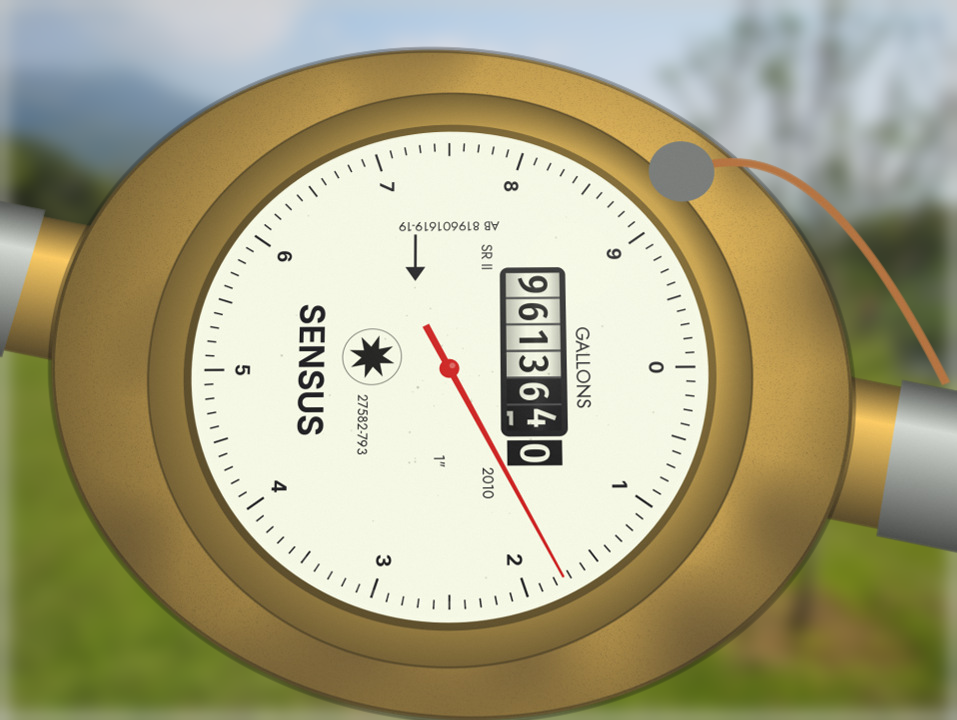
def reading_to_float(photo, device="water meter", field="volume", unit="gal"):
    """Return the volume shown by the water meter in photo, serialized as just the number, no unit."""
9613641.7
